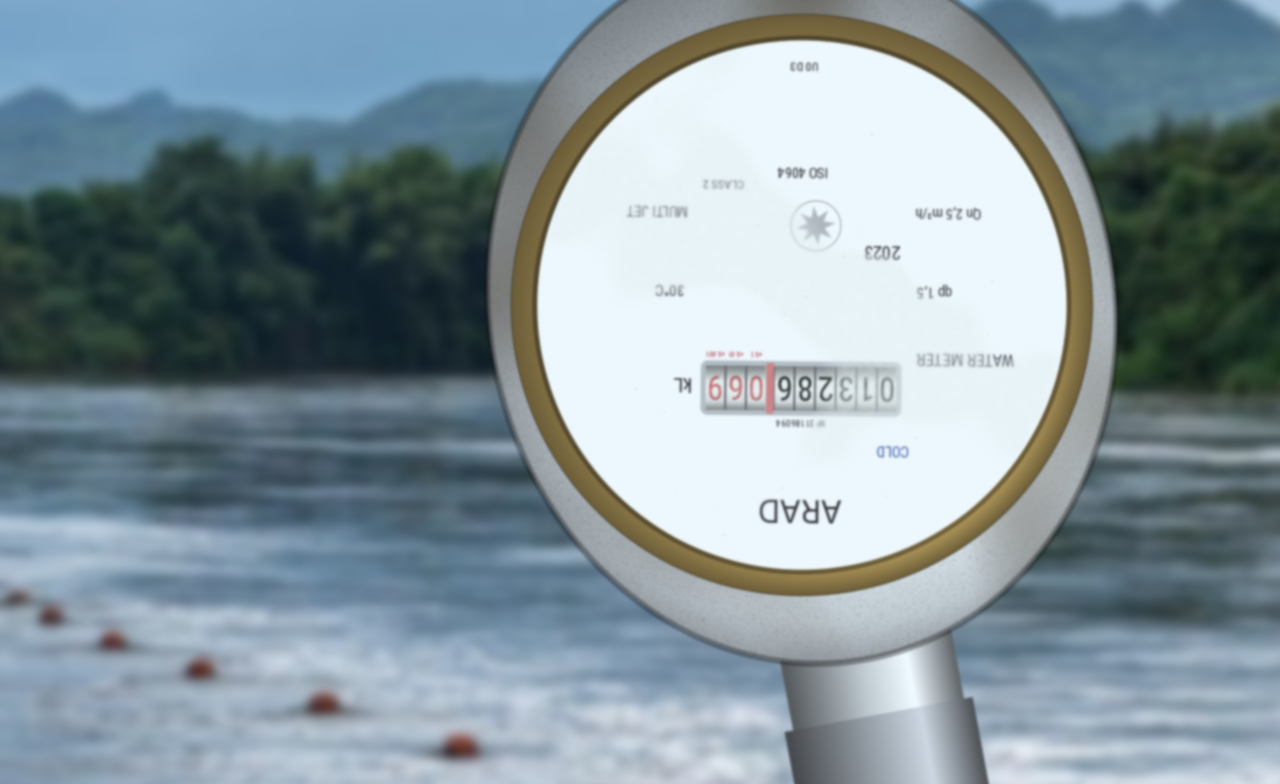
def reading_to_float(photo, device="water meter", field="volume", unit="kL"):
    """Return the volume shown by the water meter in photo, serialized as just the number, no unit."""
13286.069
